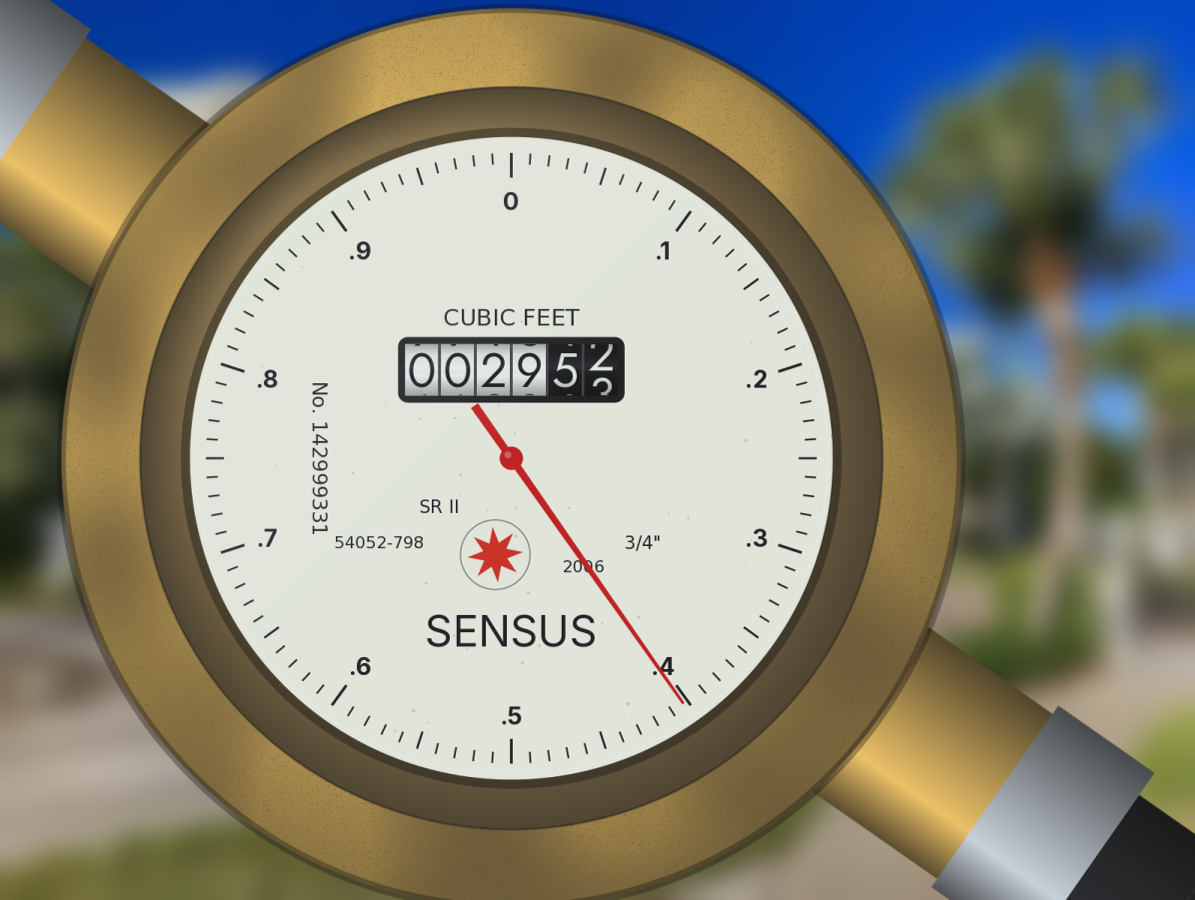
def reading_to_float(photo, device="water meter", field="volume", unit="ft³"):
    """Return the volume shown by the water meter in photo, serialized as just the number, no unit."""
2952.40
